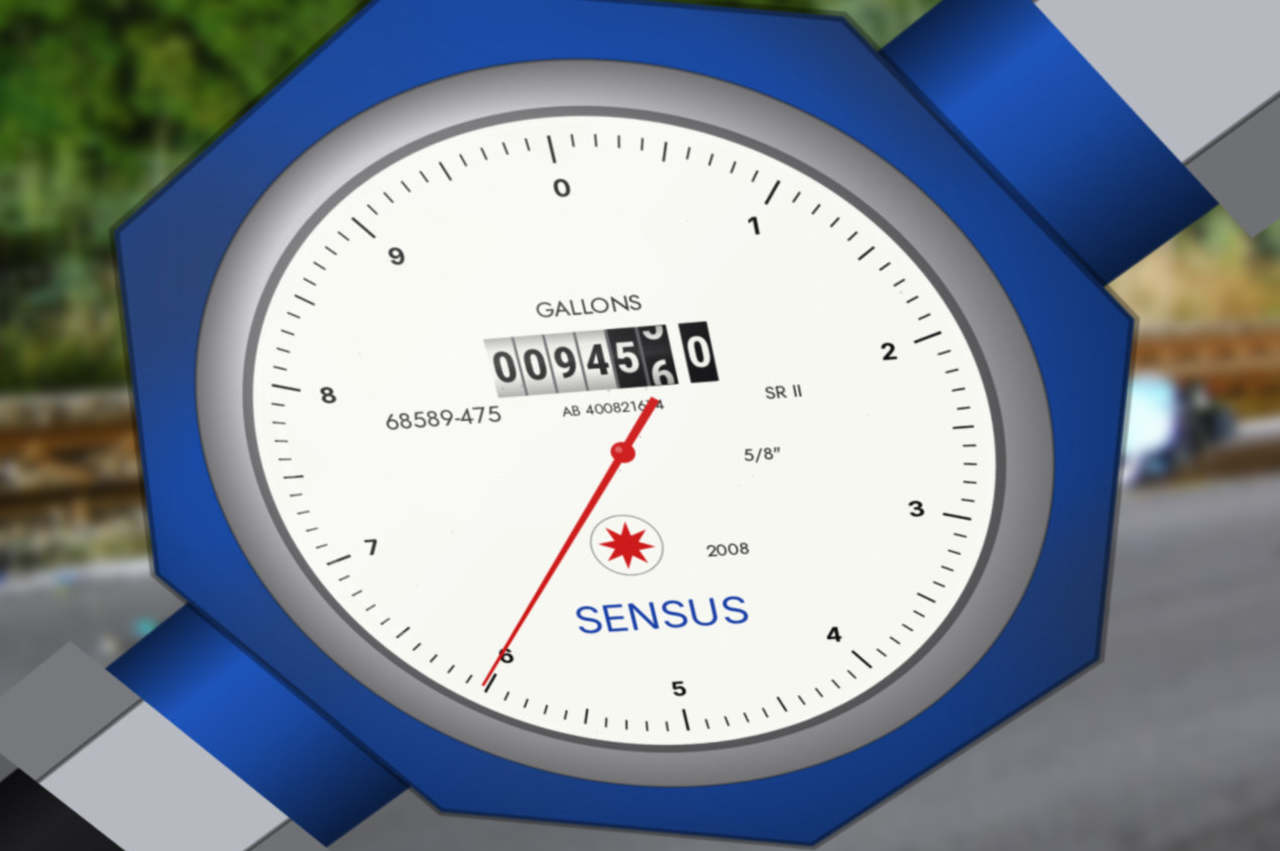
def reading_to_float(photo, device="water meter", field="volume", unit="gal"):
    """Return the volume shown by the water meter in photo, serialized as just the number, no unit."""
94556.0
